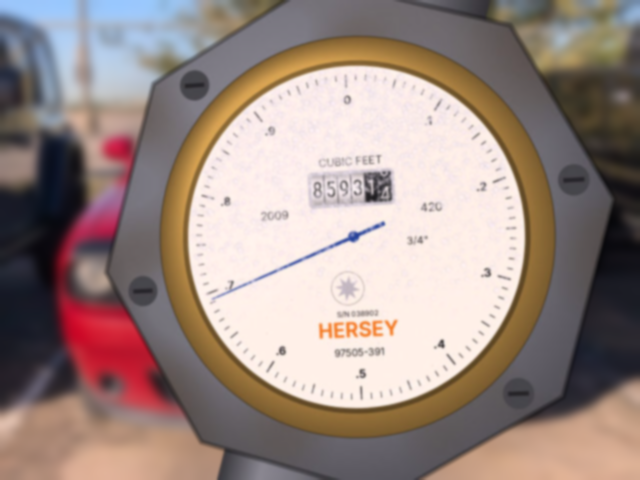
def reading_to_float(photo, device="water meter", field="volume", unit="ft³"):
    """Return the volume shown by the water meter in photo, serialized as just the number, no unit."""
859313.69
